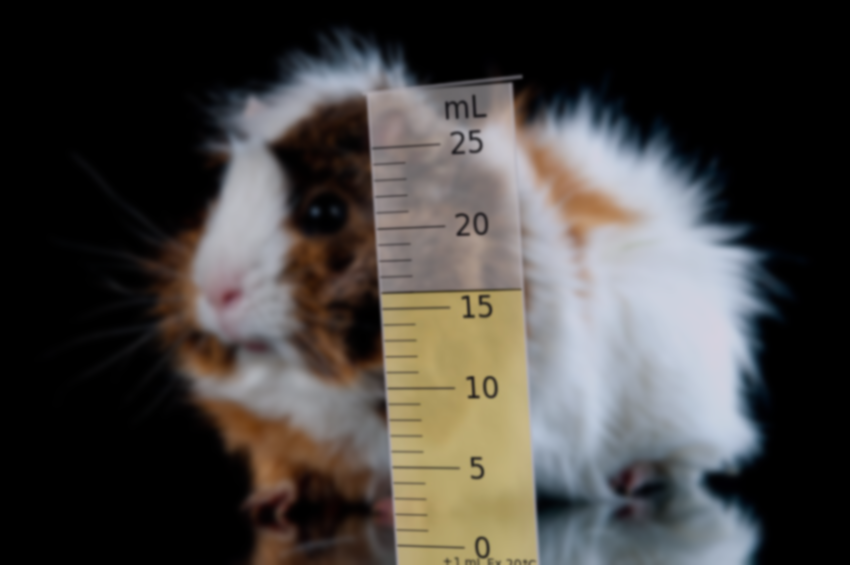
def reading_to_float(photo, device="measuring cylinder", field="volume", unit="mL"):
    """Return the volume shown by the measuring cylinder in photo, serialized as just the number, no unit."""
16
